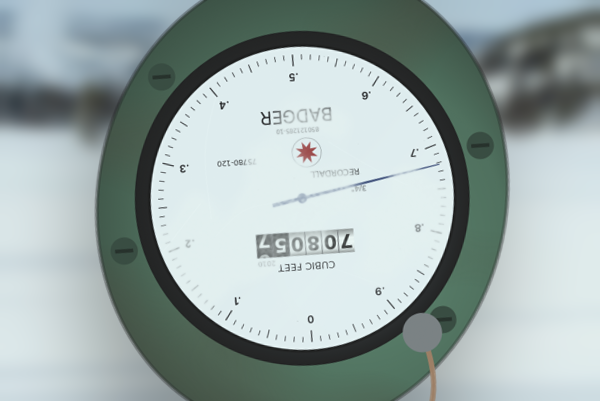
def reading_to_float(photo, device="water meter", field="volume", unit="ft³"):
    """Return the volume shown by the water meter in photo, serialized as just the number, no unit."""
708056.72
